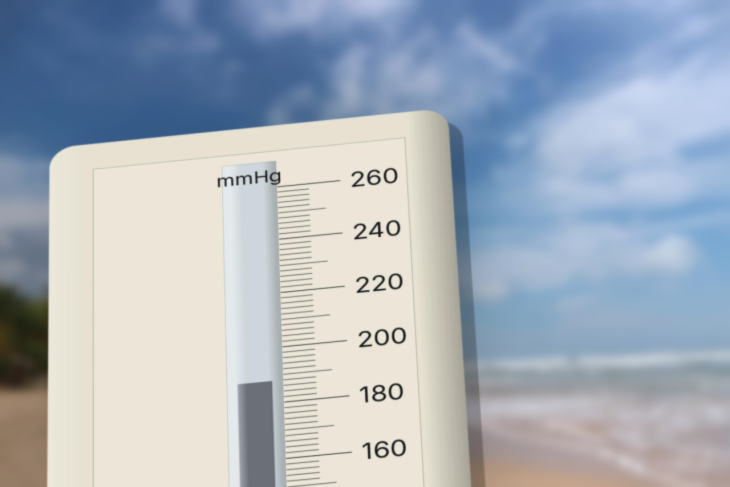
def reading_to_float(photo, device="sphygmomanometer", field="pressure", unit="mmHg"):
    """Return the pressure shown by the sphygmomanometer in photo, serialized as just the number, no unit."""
188
